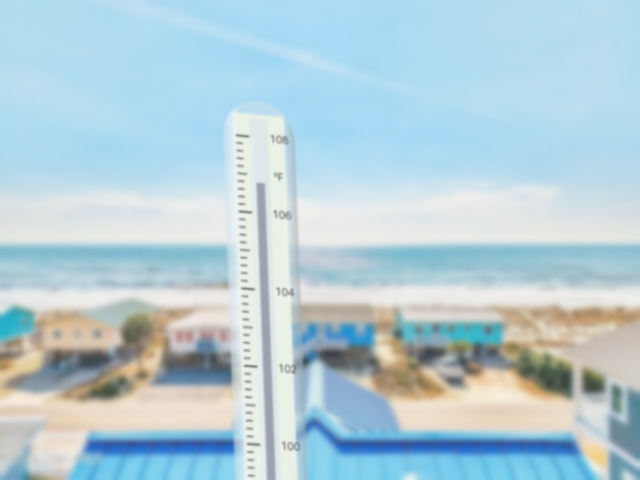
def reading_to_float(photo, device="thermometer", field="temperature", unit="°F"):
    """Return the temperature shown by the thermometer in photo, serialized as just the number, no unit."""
106.8
